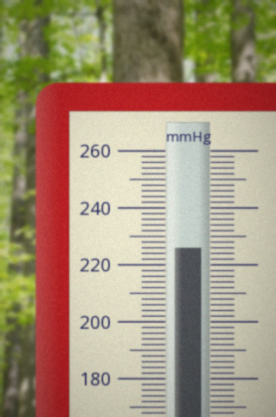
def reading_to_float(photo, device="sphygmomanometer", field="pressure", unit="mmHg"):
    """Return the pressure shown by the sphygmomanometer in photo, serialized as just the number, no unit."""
226
